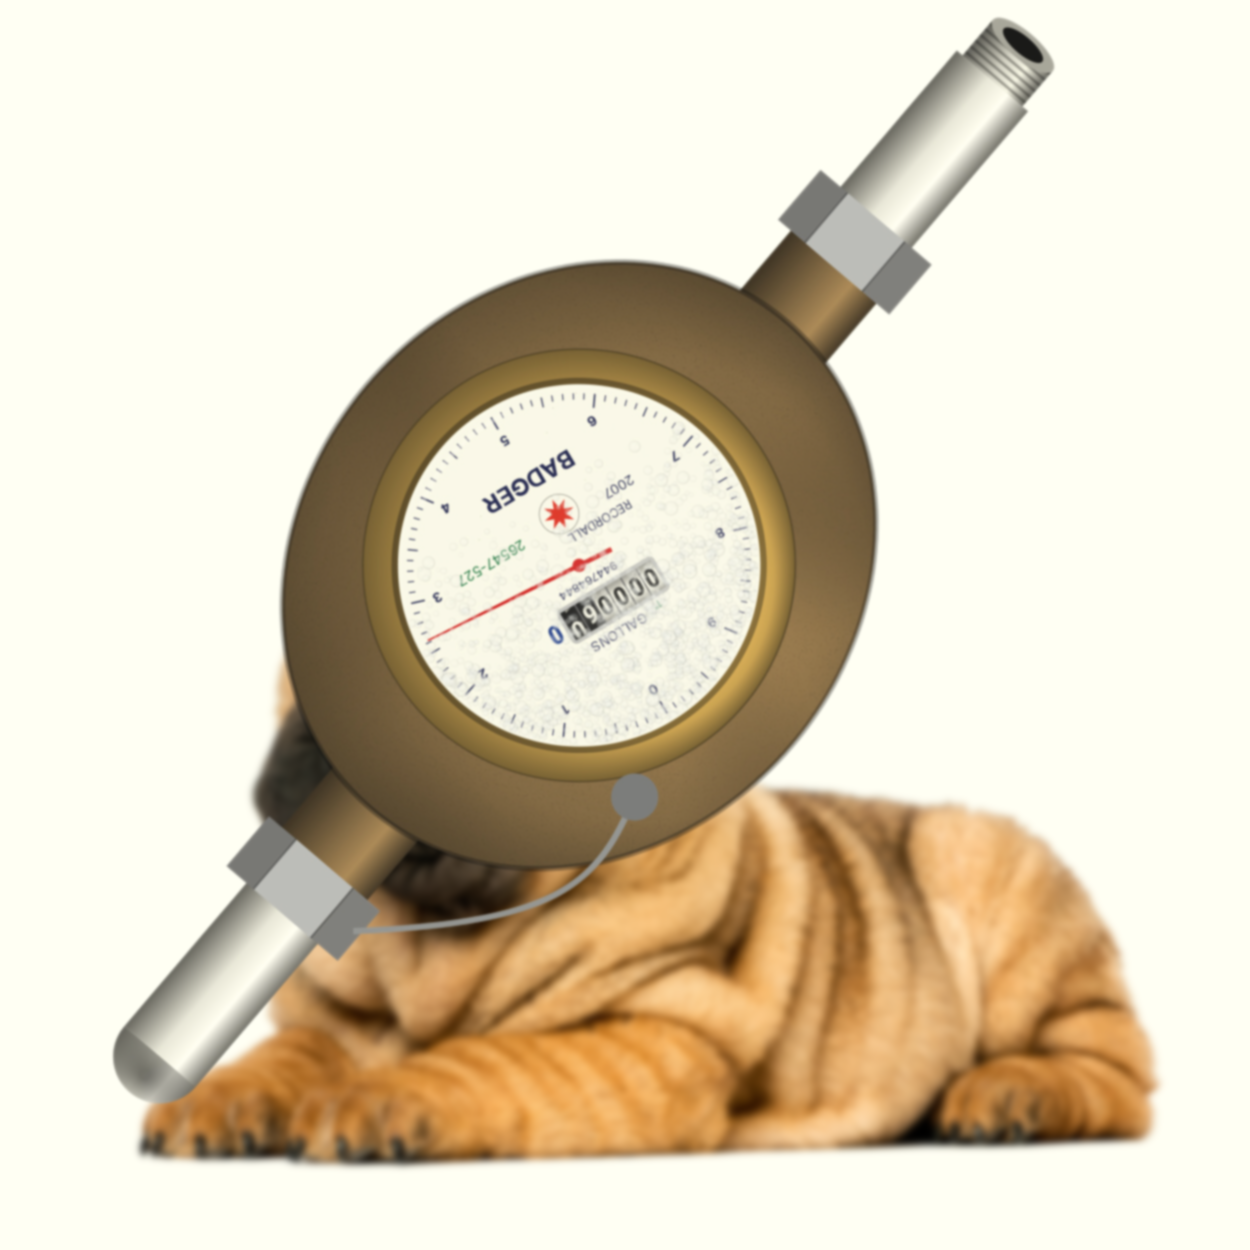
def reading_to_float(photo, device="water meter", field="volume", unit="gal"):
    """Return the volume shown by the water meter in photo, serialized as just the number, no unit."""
602.6
